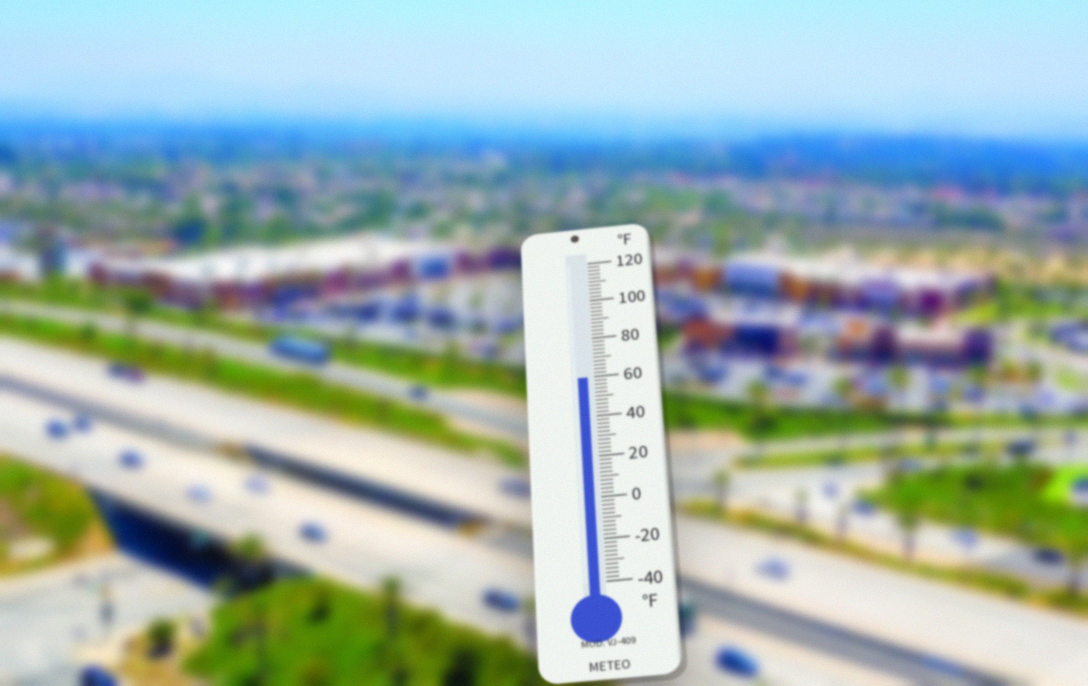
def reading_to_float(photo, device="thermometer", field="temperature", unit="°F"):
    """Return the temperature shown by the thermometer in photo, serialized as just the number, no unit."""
60
